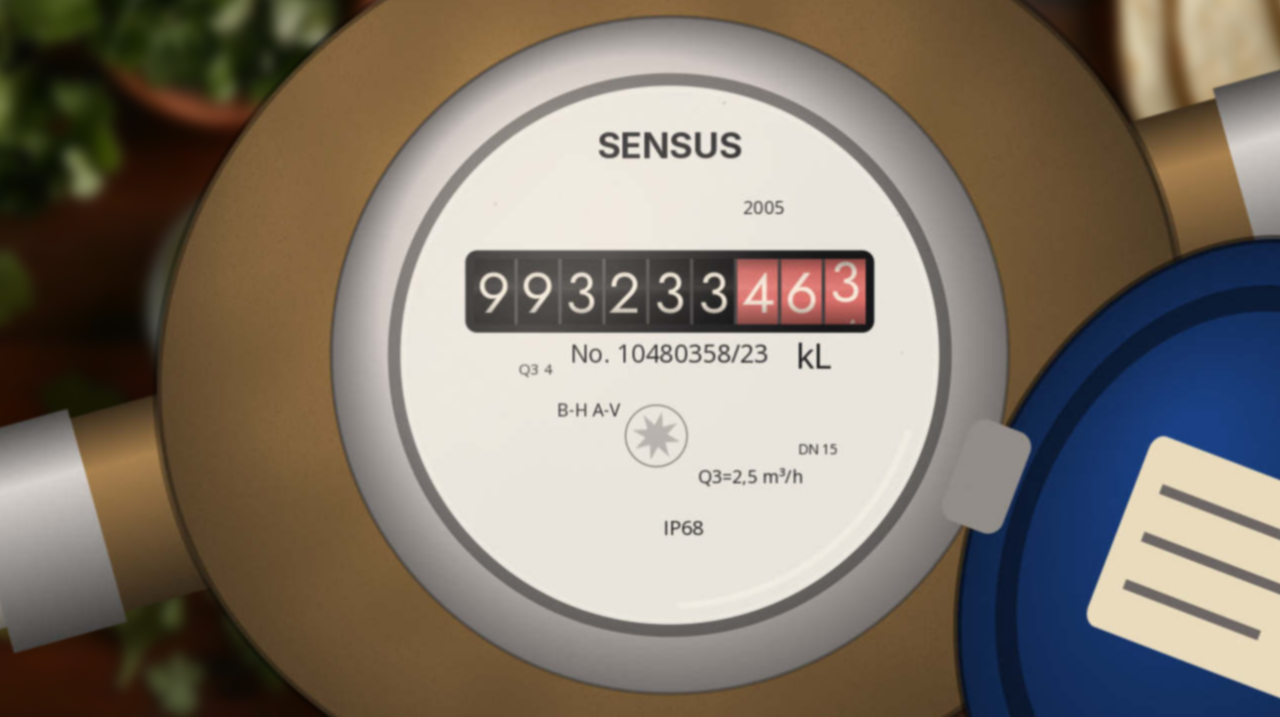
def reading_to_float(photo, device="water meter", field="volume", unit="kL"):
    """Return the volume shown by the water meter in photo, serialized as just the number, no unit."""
993233.463
